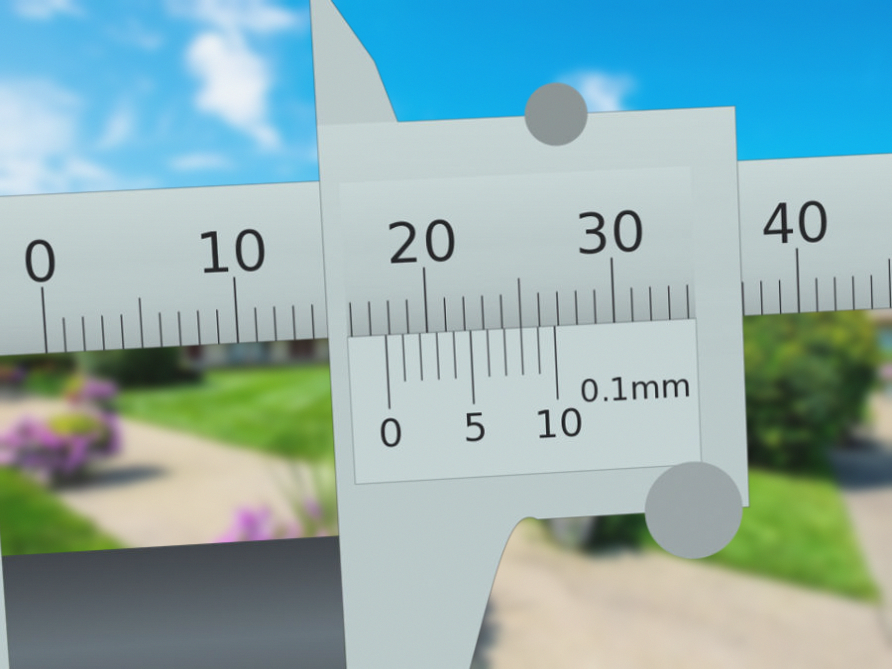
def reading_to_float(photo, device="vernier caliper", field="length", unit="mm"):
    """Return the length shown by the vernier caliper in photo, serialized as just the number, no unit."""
17.8
